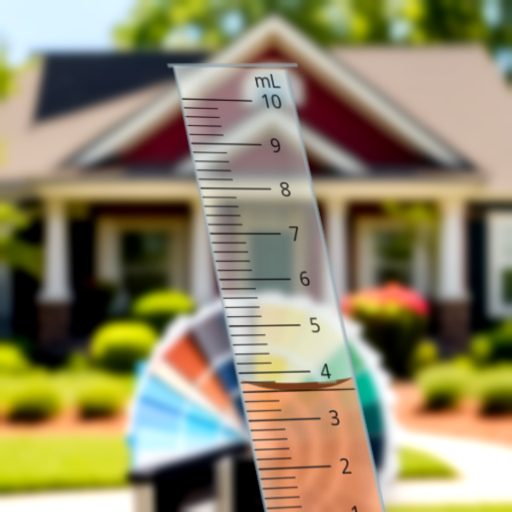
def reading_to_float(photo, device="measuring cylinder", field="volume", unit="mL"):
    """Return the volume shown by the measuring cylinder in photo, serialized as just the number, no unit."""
3.6
